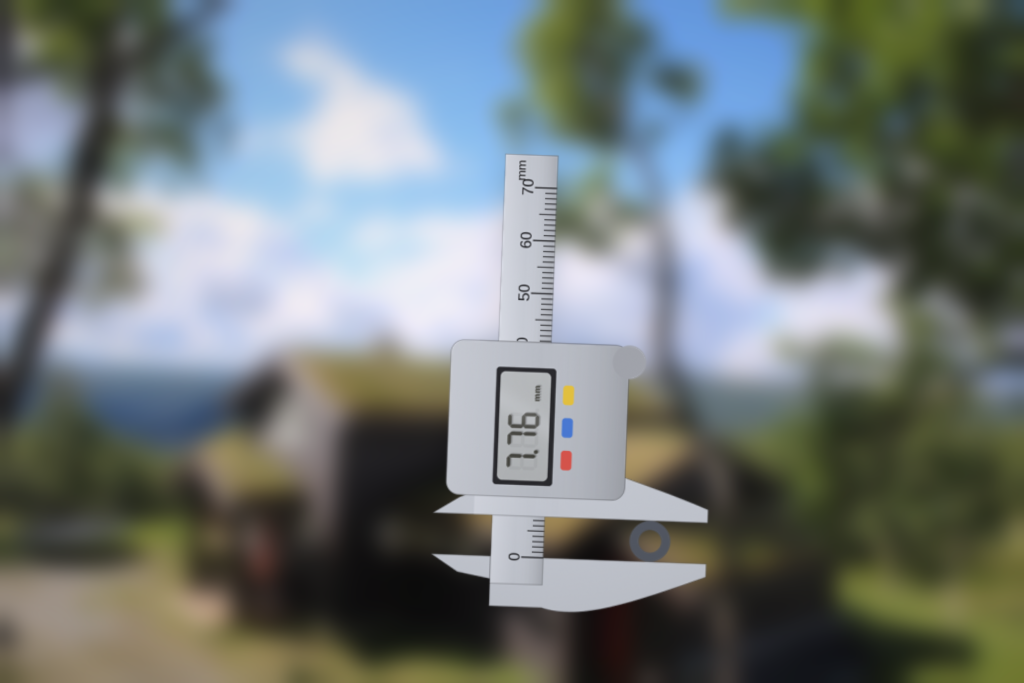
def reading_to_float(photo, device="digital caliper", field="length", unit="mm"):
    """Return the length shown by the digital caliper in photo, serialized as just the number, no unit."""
7.76
